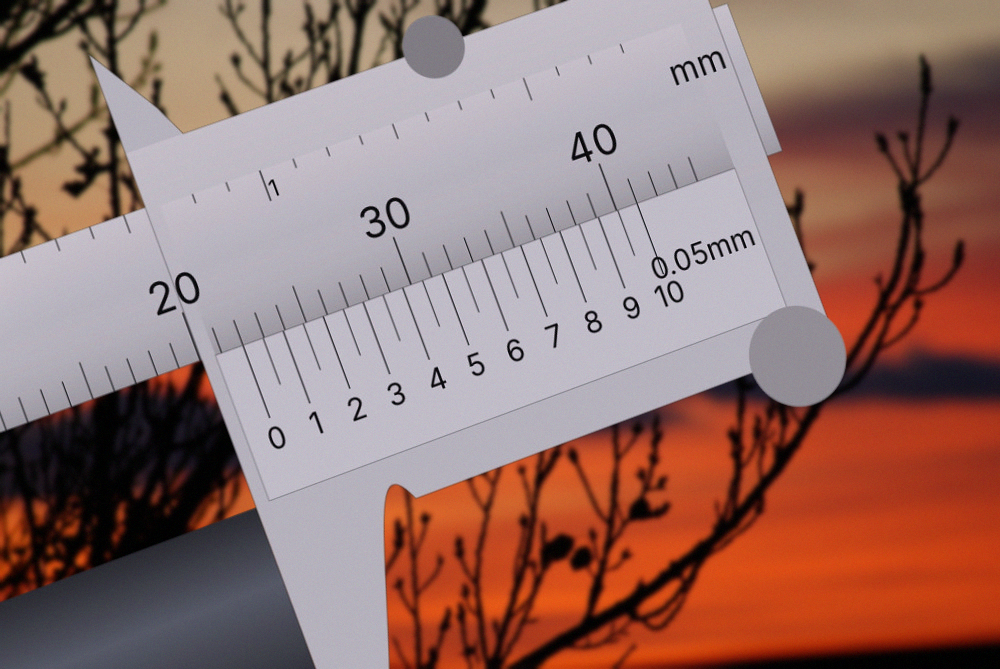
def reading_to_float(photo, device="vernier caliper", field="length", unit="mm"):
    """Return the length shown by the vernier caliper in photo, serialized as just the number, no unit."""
22.0
